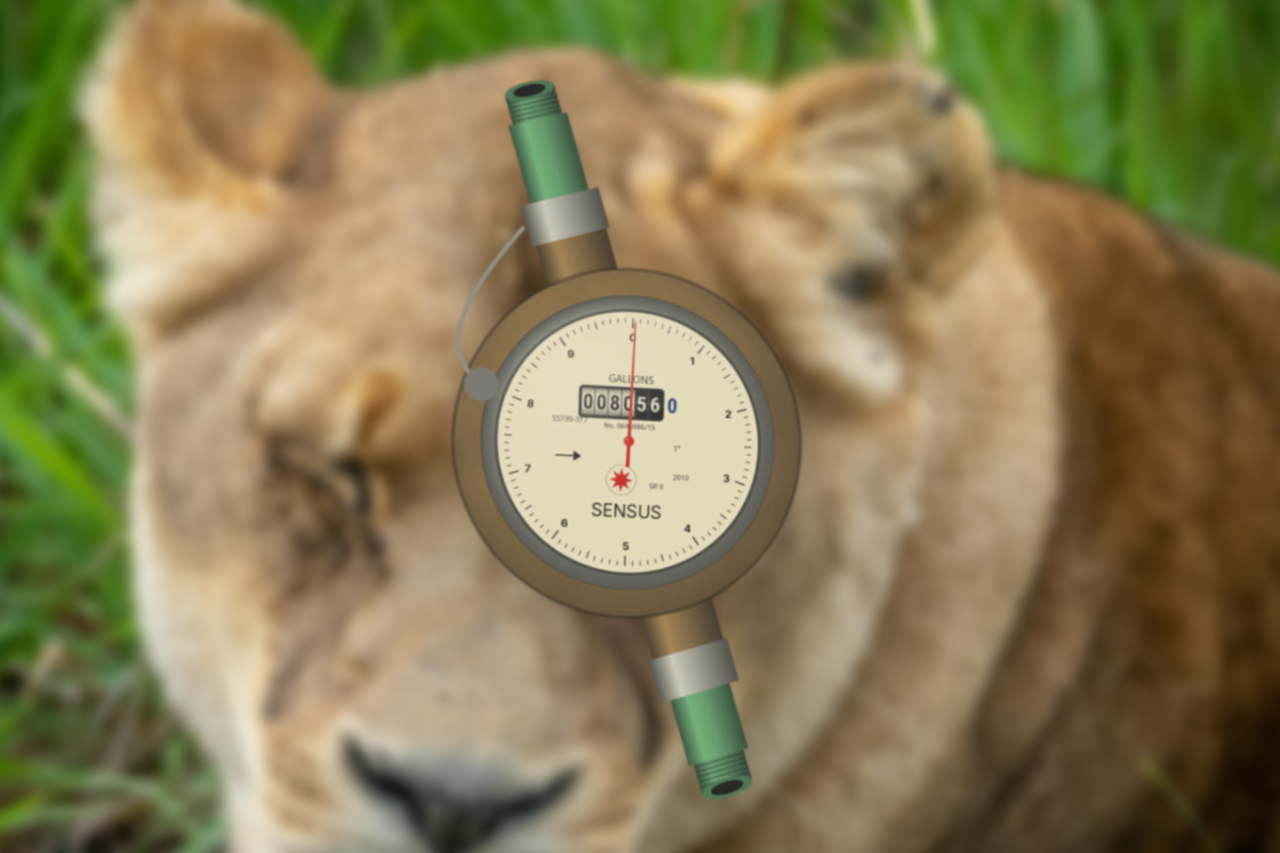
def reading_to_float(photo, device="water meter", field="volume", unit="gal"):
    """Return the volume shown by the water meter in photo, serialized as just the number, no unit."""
80560.0
